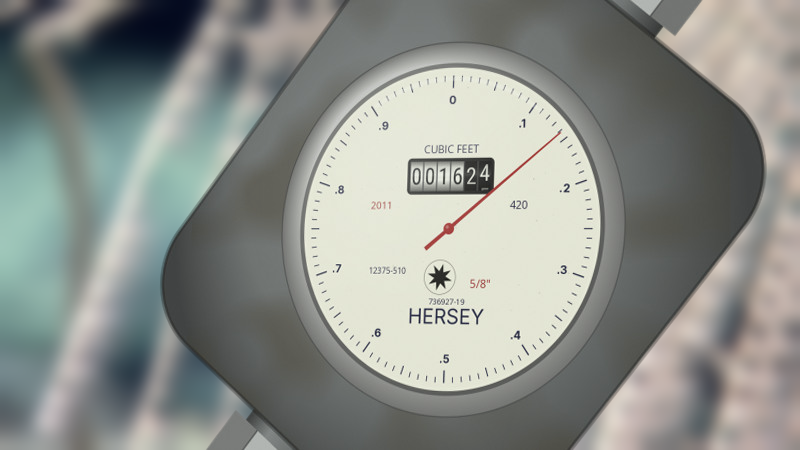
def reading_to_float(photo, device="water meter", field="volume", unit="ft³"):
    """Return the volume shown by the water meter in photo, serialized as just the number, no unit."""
1624.14
